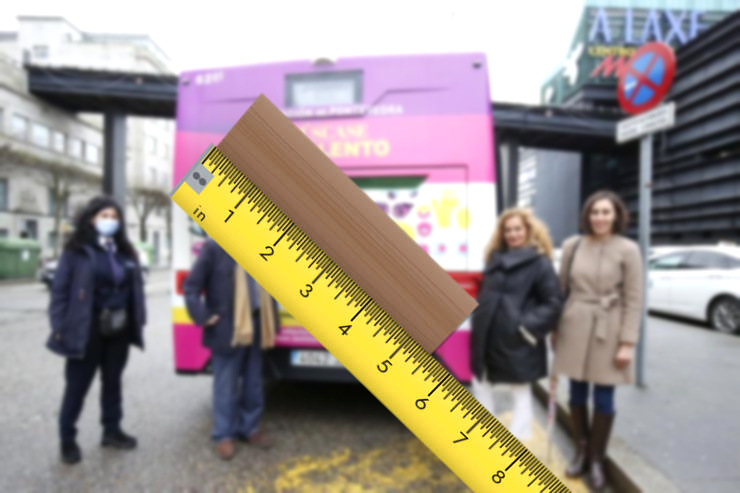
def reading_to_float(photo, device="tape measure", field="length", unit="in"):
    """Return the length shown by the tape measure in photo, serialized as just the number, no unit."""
5.5
